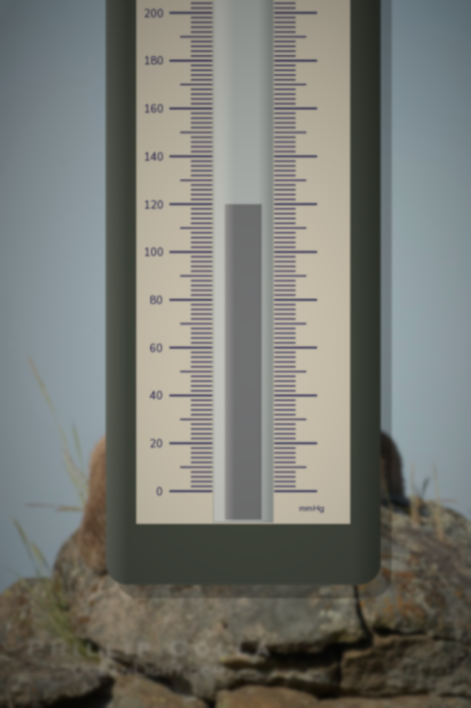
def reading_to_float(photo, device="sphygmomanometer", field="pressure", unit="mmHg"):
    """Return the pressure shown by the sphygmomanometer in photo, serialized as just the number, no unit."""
120
